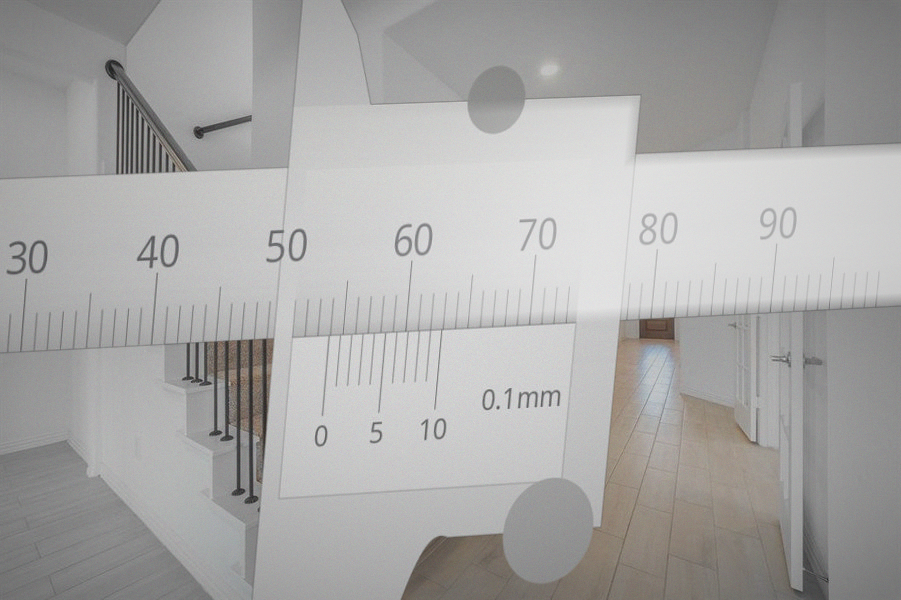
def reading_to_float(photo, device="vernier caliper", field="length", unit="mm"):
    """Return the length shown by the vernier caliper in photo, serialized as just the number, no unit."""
53.9
